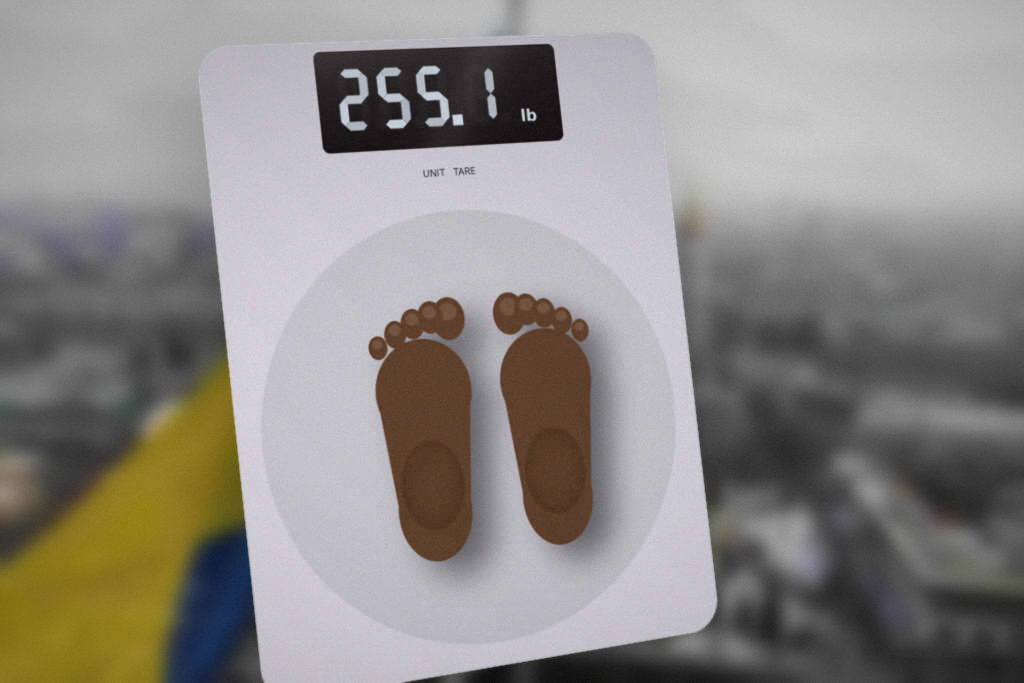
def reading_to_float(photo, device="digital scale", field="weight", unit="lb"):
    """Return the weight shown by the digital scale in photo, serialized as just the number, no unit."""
255.1
